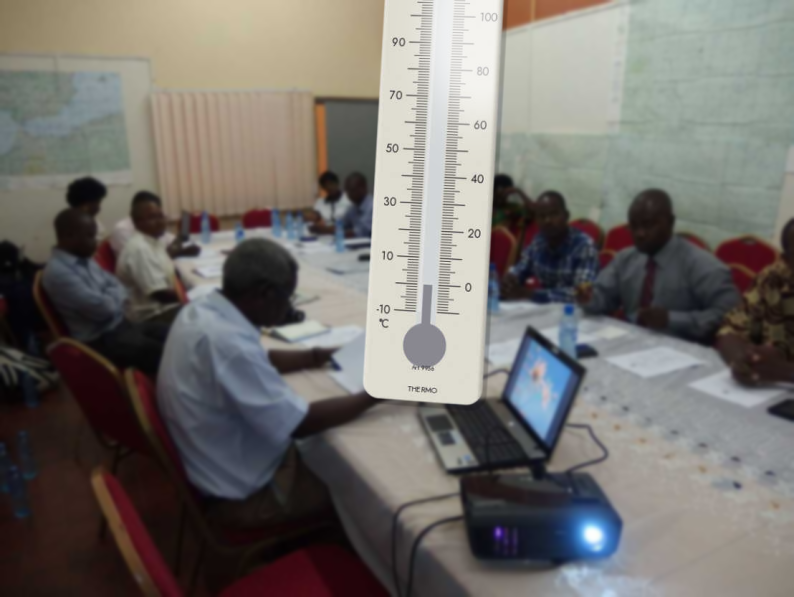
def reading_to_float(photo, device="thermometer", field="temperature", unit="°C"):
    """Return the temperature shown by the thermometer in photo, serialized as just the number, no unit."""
0
